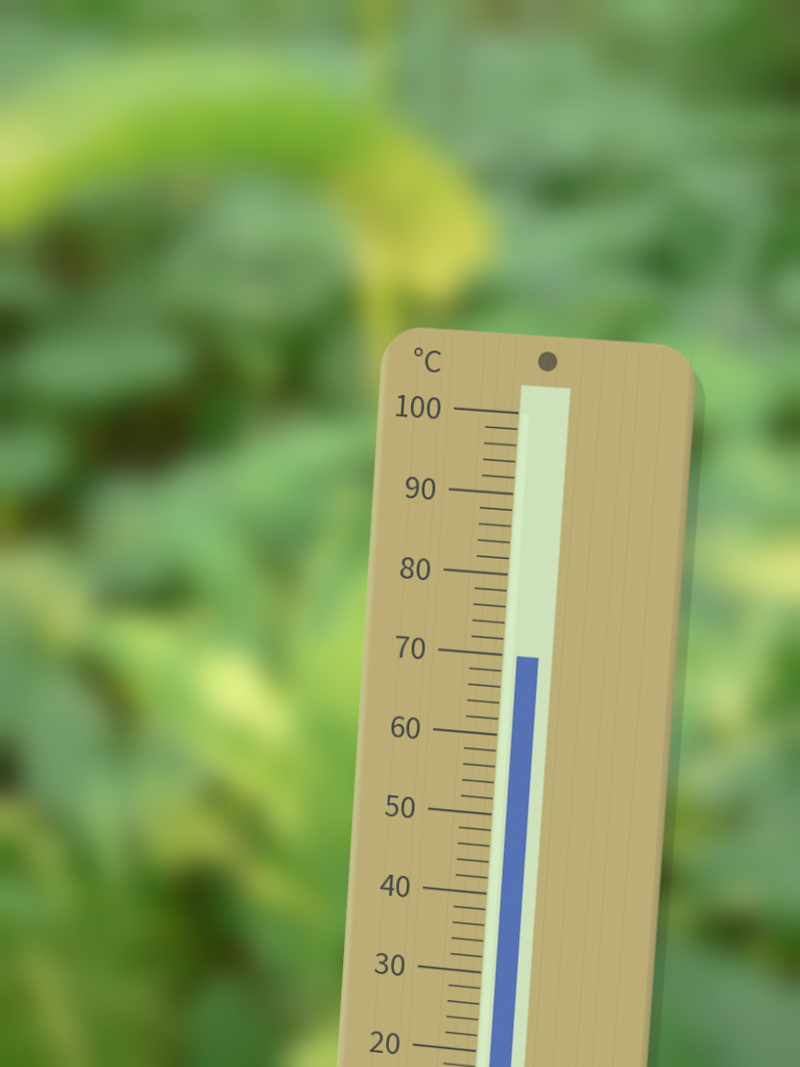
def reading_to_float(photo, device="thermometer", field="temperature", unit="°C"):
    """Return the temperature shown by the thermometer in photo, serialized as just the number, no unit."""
70
